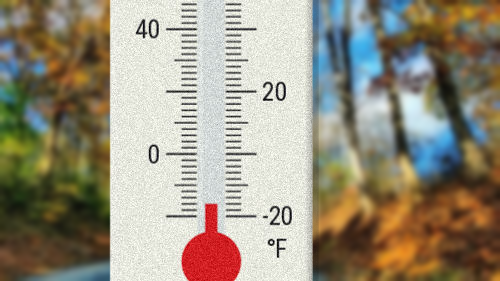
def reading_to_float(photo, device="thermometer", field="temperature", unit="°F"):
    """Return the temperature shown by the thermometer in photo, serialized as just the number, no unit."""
-16
